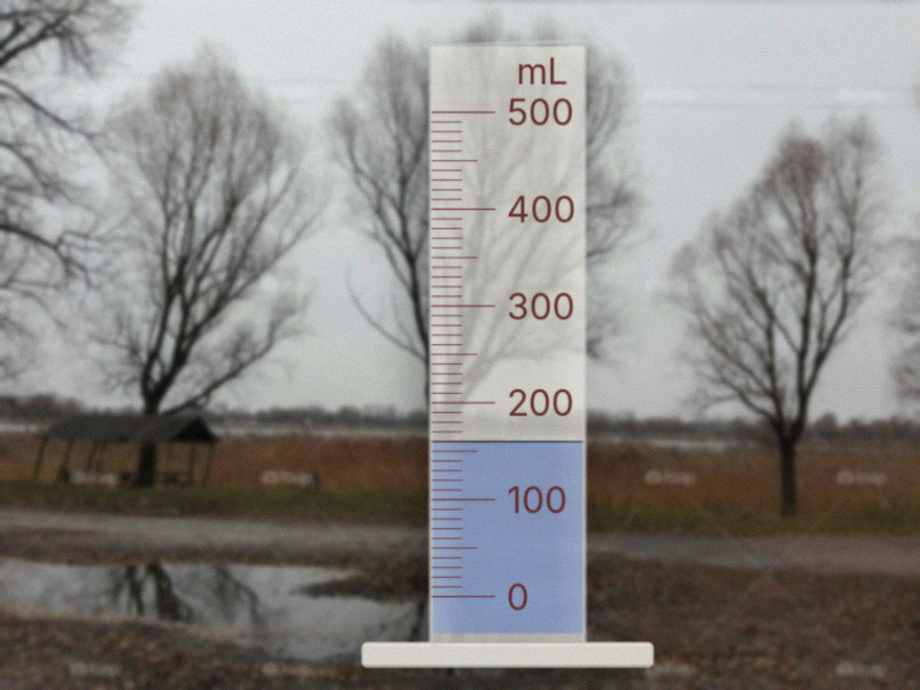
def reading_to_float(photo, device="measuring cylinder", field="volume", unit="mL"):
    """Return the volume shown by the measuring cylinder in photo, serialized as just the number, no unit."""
160
